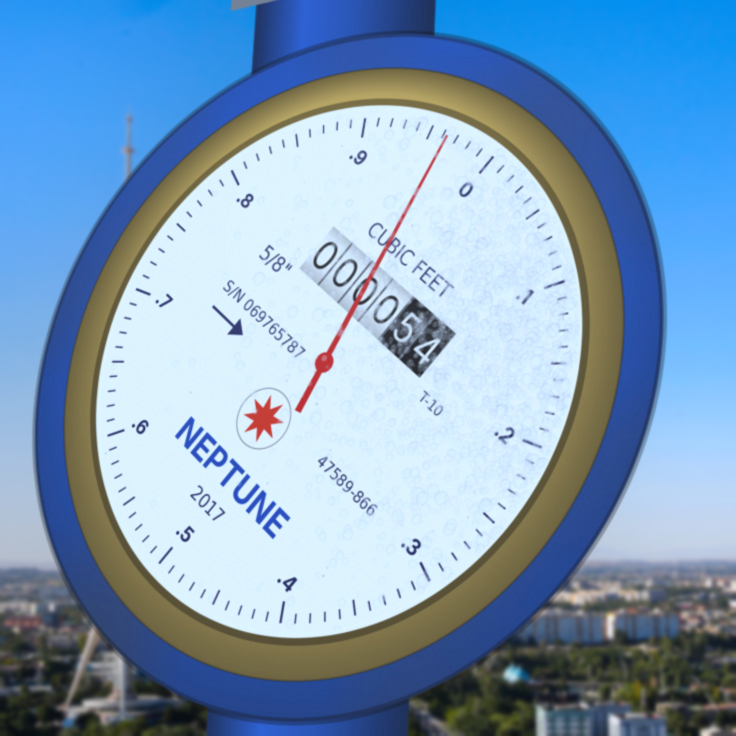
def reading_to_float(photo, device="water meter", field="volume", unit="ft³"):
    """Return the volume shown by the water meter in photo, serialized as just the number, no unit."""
53.96
